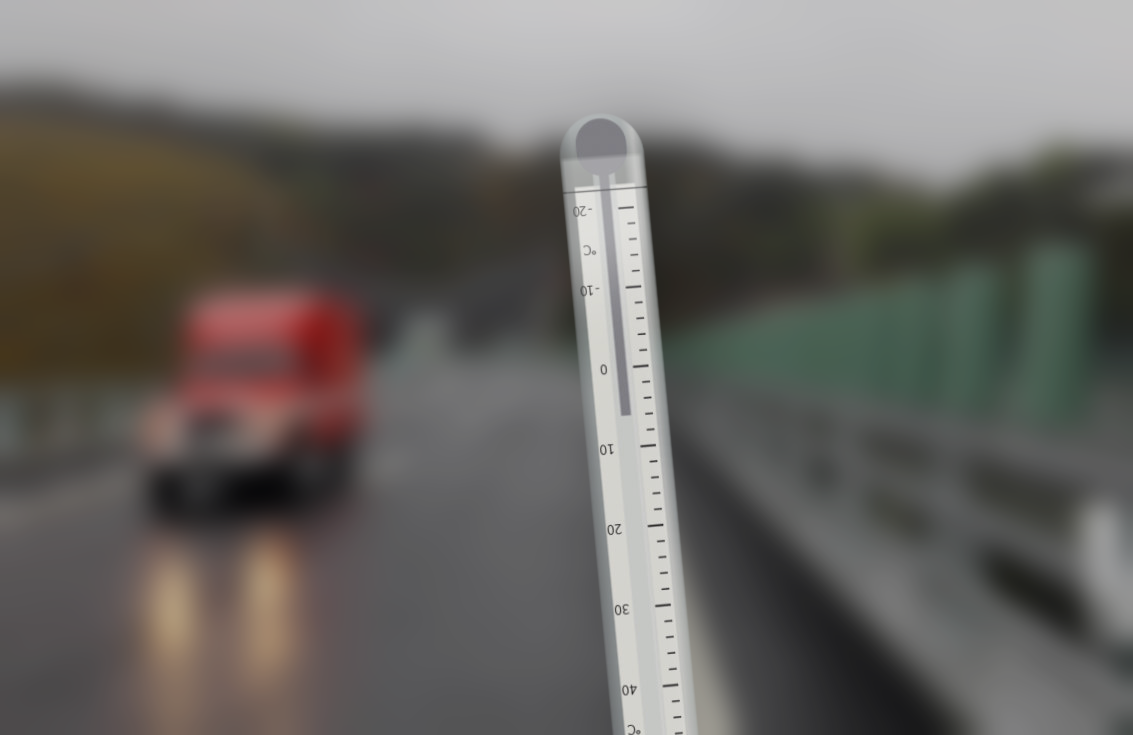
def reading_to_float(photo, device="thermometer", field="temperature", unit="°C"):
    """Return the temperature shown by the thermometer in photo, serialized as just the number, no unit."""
6
